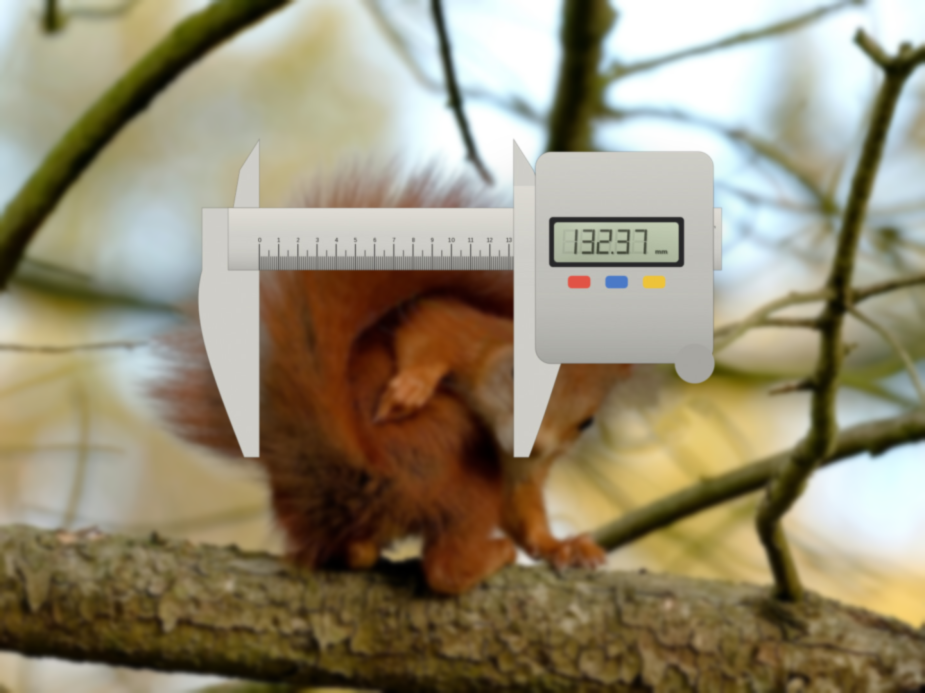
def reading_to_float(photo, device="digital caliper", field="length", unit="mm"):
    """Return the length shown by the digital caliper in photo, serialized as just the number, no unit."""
132.37
